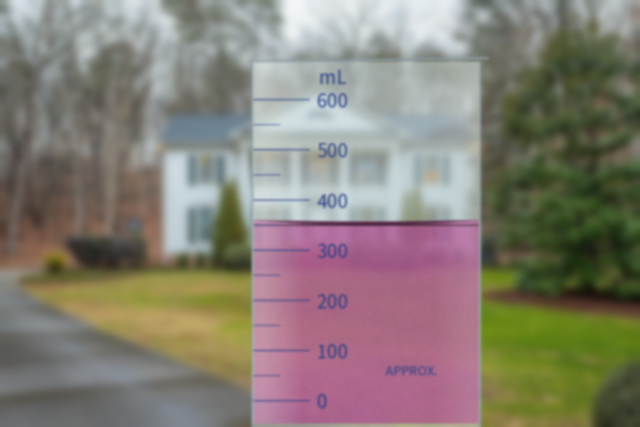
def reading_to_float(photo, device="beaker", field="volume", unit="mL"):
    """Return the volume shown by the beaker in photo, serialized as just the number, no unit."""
350
